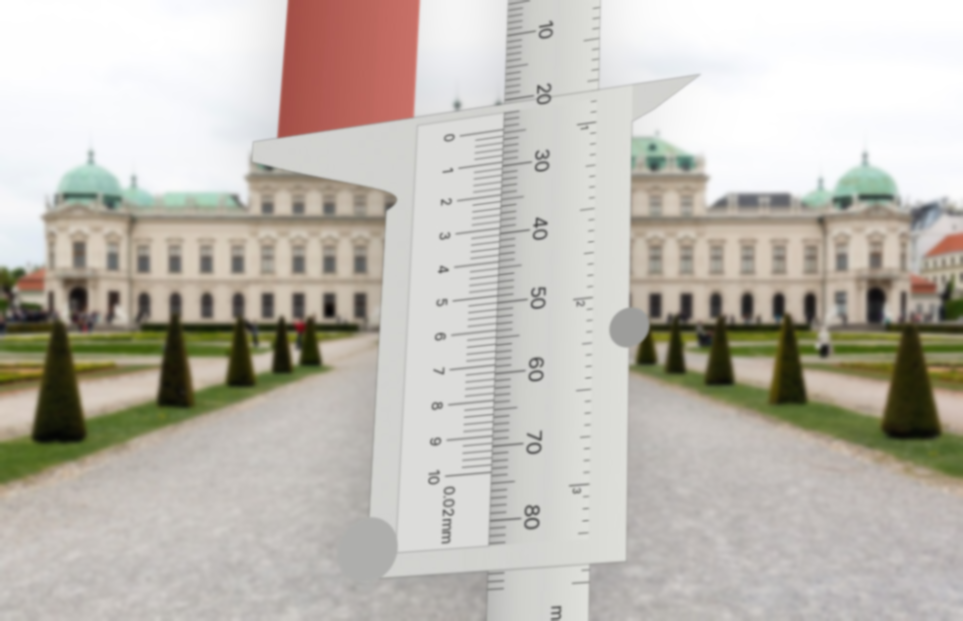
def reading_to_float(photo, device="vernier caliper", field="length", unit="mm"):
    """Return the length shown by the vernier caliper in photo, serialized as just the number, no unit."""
24.5
